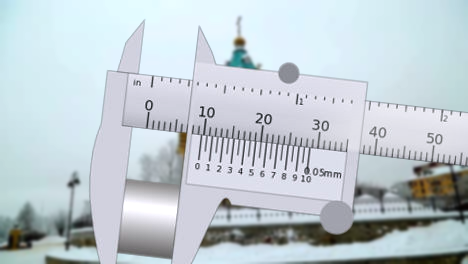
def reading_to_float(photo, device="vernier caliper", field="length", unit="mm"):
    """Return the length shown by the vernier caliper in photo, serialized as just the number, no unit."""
9.6
